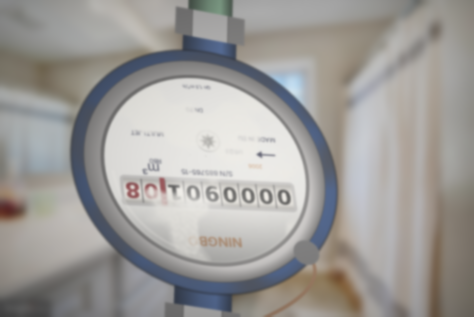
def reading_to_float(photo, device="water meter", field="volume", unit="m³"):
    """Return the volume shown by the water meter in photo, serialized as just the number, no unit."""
901.08
